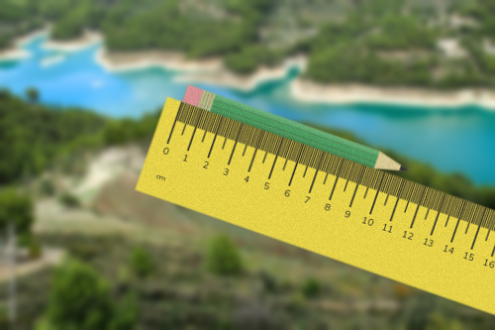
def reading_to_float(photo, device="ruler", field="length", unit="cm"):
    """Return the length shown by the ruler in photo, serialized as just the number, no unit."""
11
